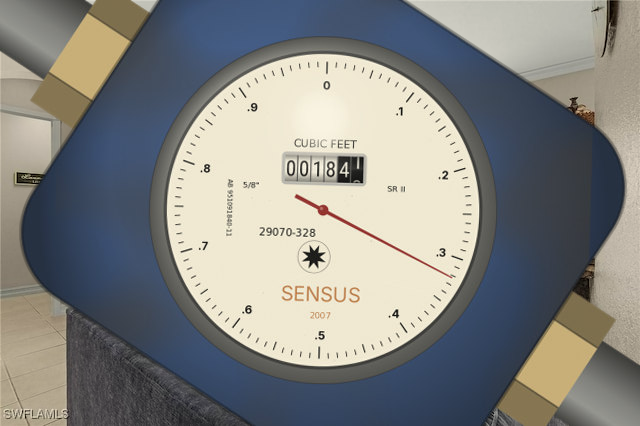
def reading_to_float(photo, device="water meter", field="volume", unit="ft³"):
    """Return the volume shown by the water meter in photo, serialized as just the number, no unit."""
1841.32
